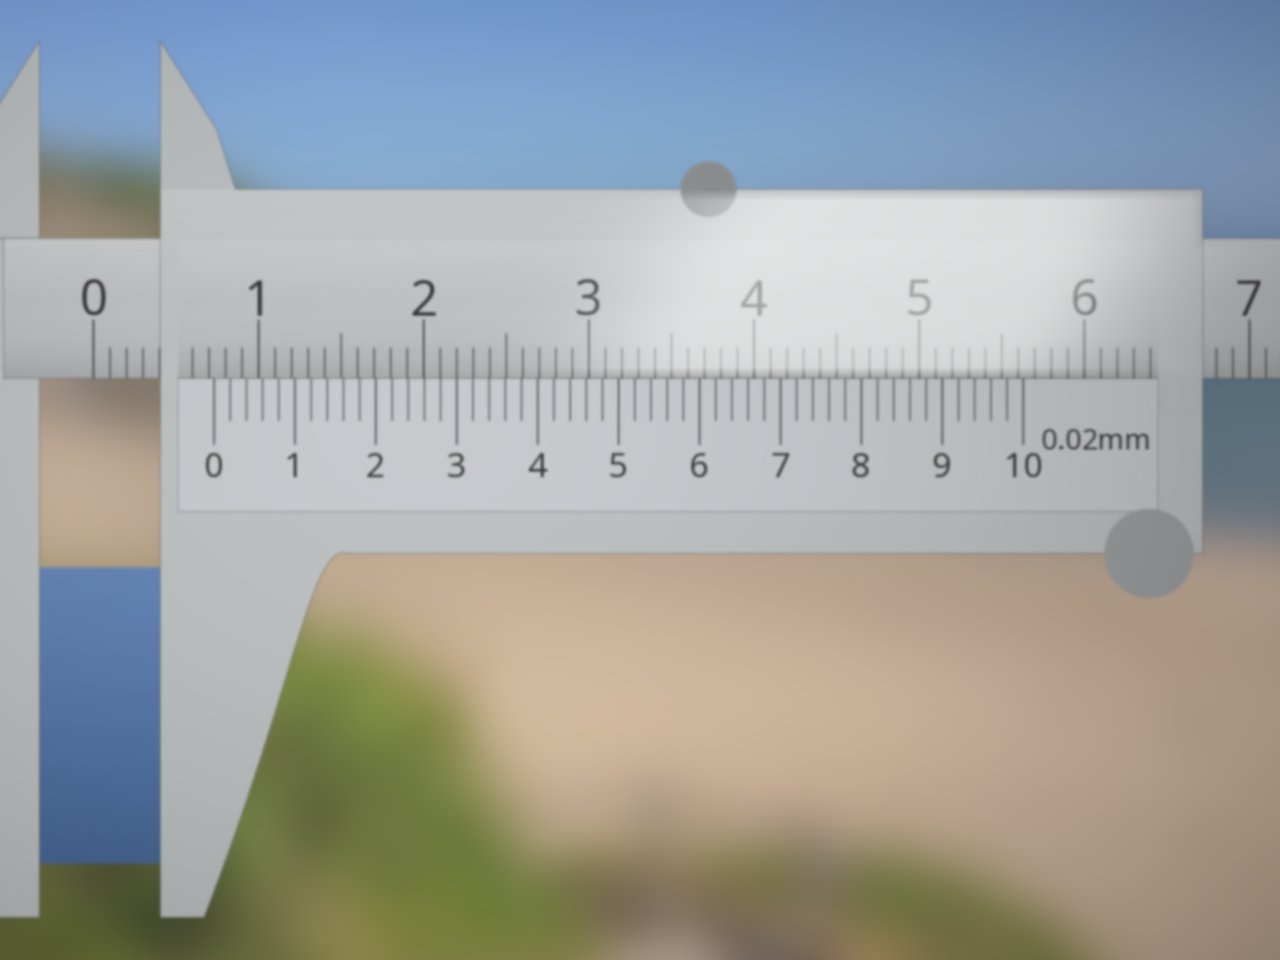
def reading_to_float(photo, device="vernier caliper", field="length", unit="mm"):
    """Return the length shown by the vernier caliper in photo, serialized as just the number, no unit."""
7.3
